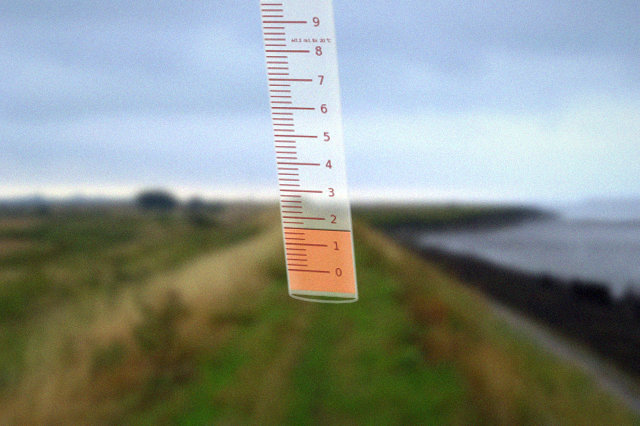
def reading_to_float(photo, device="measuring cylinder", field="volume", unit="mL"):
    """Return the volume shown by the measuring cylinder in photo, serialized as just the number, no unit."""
1.6
